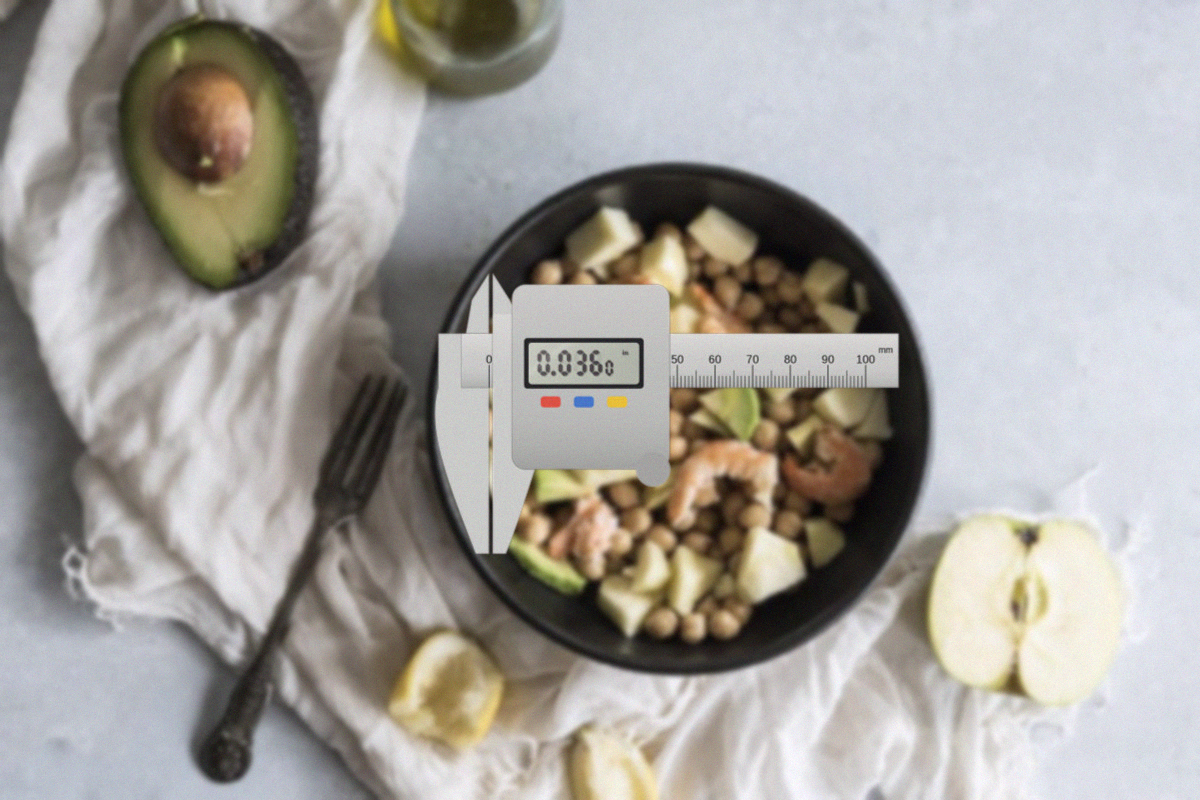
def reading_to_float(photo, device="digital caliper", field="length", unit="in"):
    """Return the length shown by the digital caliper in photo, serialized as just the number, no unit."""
0.0360
